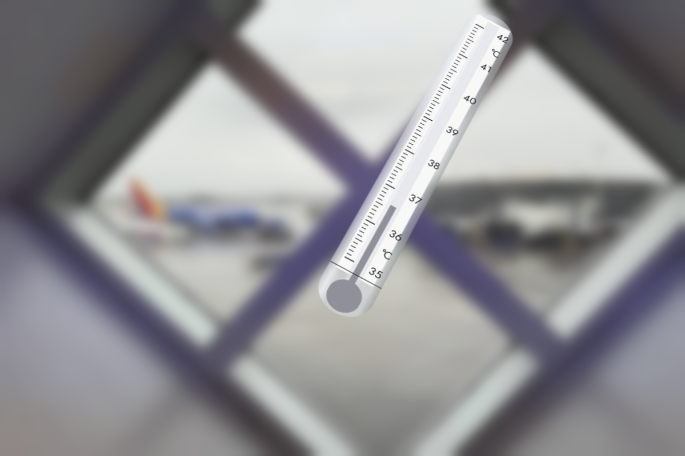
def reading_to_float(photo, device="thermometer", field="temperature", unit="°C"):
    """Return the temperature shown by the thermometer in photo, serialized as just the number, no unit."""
36.6
